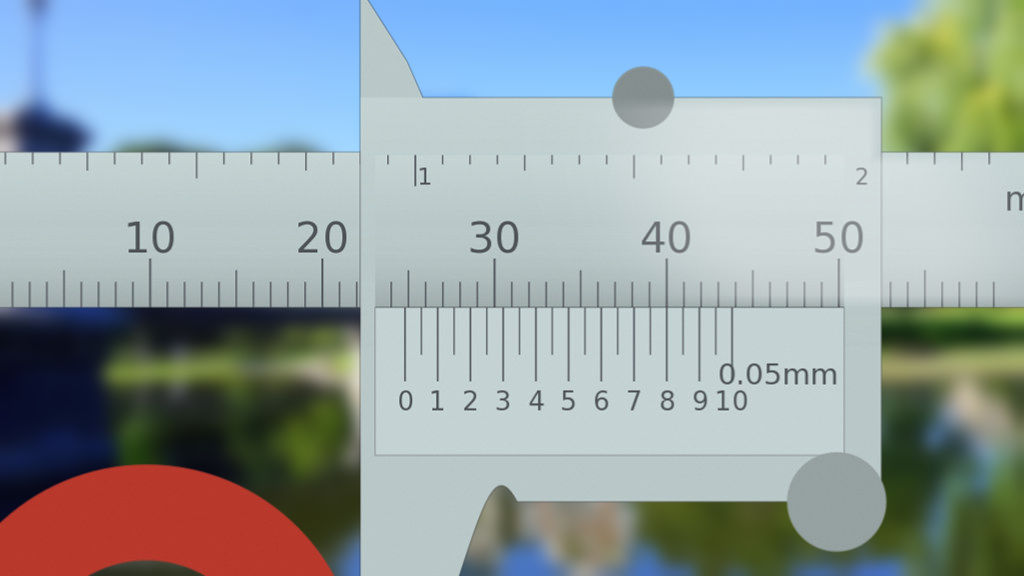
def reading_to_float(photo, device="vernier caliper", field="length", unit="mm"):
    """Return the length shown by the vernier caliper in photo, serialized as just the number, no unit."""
24.8
